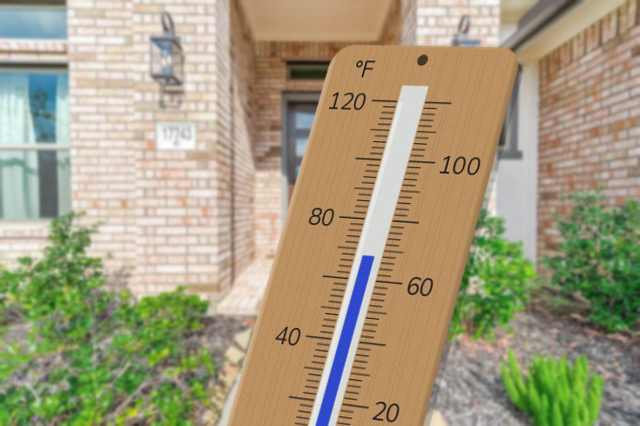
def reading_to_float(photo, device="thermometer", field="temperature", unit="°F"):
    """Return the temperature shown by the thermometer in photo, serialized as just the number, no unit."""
68
